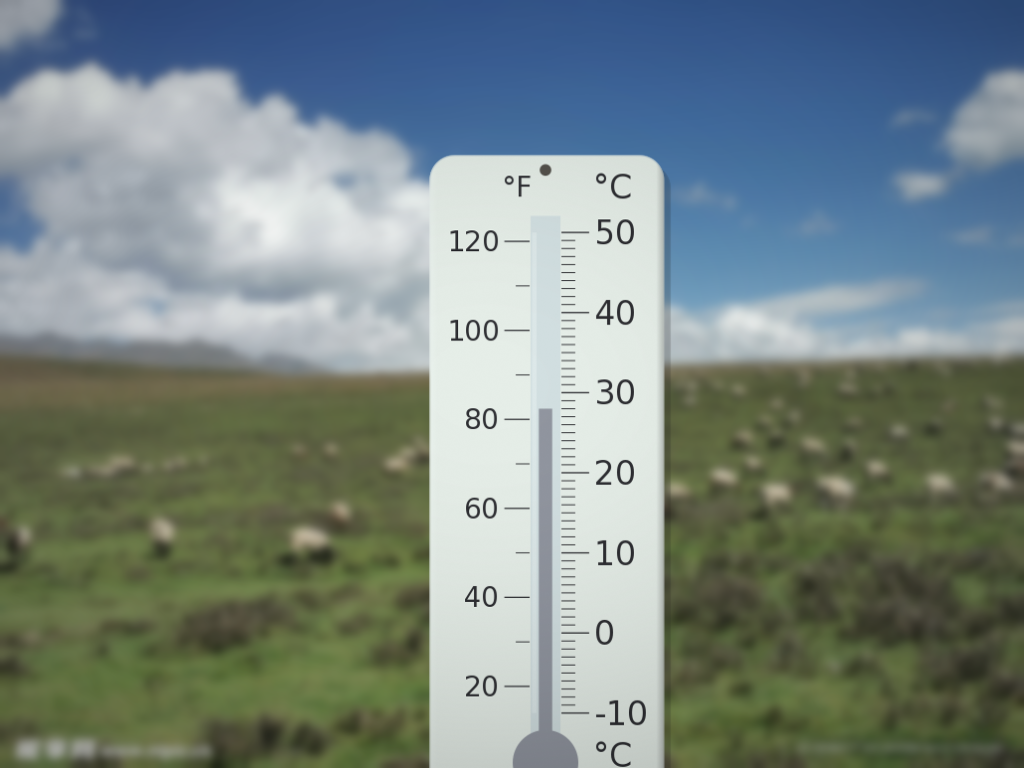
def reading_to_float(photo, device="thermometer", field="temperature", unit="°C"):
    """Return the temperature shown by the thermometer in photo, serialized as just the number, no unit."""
28
